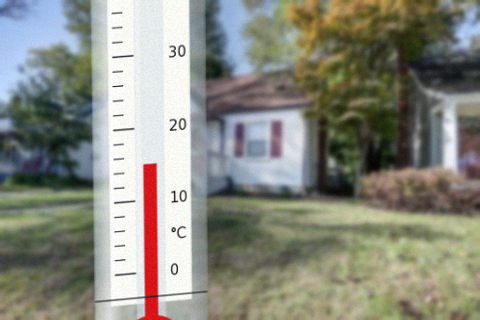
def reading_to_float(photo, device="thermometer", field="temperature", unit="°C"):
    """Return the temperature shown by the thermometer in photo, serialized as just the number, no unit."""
15
